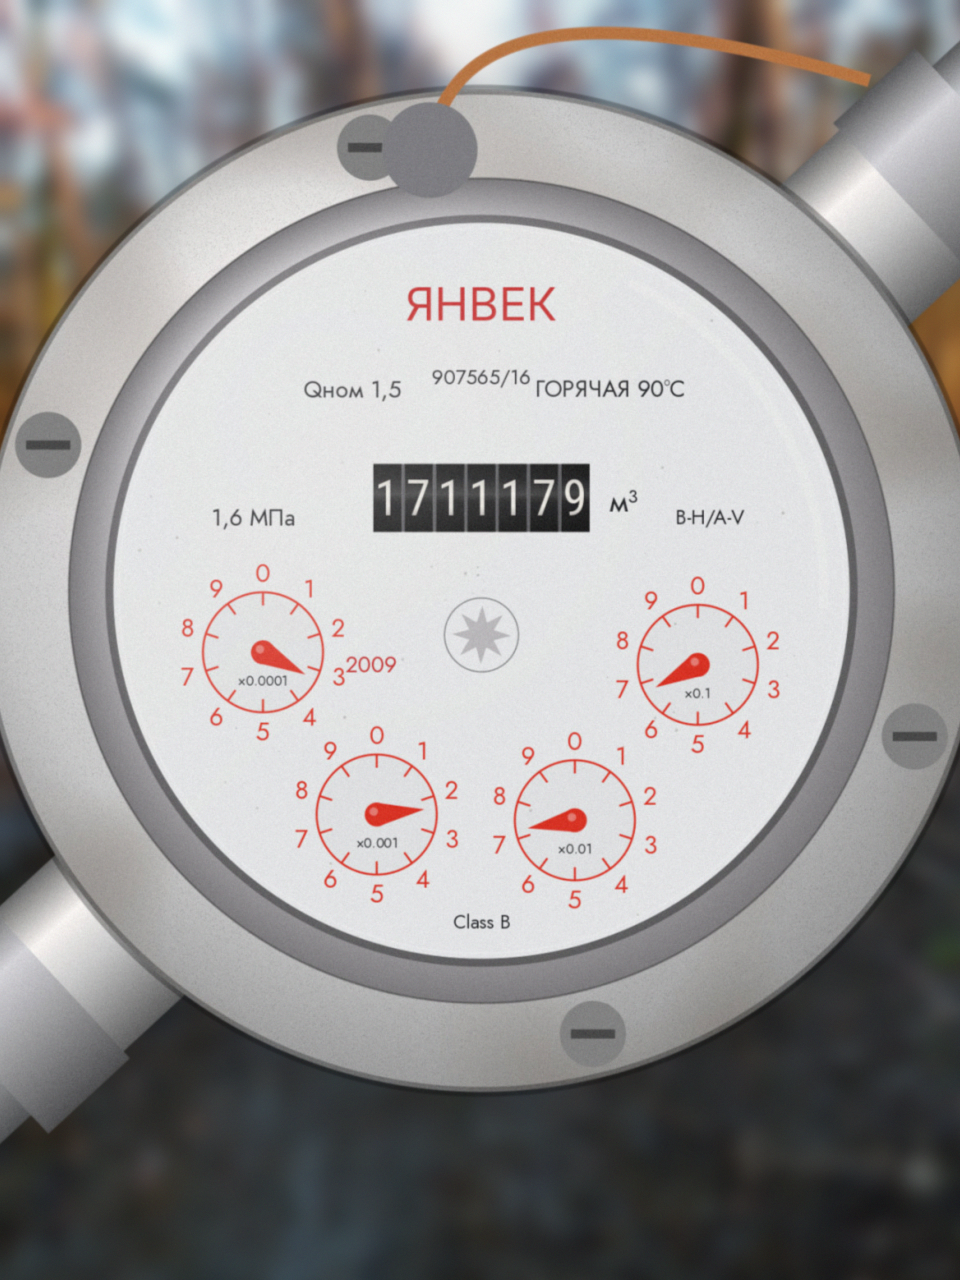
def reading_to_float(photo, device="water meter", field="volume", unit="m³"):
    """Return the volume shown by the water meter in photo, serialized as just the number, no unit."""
1711179.6723
